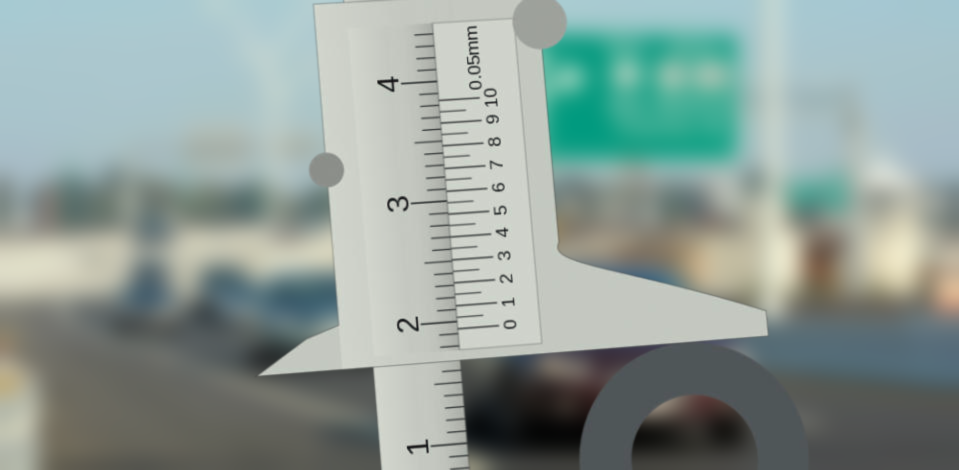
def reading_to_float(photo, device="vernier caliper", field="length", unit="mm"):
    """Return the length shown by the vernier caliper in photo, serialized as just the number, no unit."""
19.4
